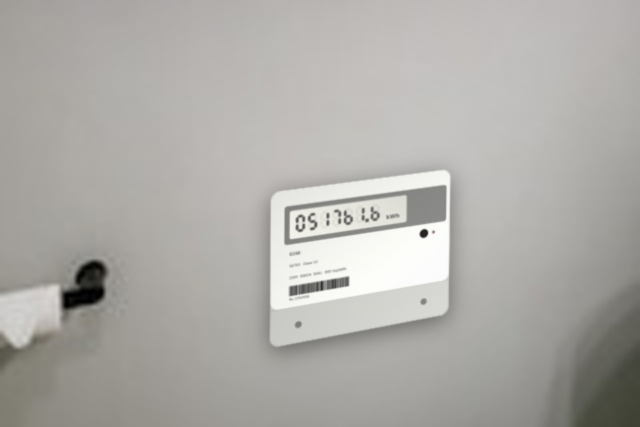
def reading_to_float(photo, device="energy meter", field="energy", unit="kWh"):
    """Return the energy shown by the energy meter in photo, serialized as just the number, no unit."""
51761.6
